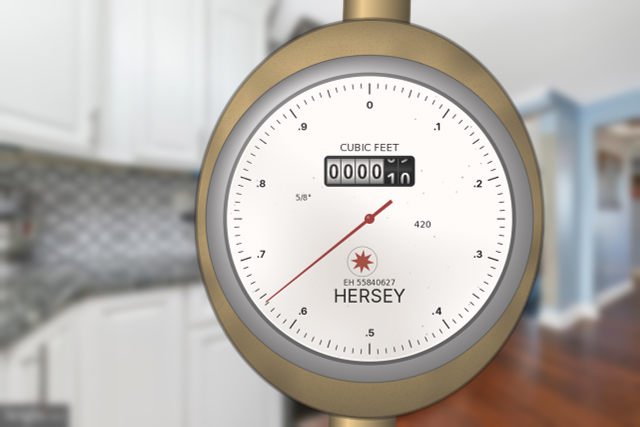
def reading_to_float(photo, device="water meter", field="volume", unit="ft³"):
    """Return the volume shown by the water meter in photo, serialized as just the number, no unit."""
9.64
